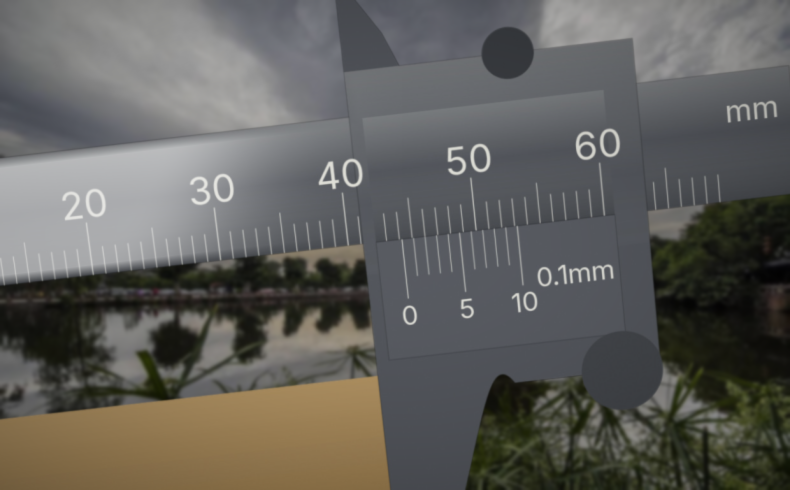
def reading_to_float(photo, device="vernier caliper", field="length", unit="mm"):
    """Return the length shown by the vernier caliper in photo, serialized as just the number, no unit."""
44.2
